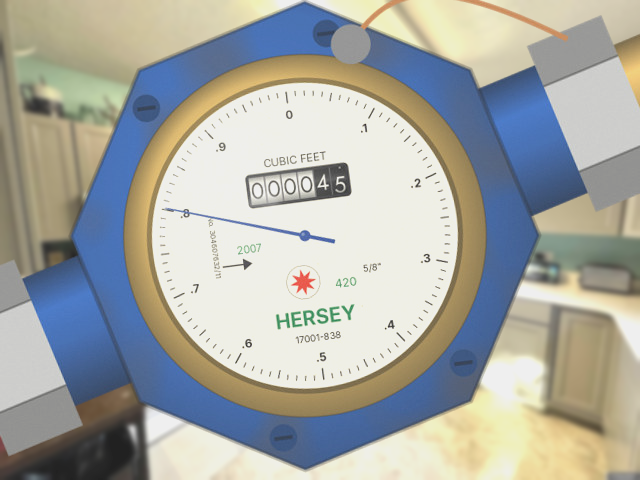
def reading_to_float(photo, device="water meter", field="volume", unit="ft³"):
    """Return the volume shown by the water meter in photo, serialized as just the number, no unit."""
44.80
